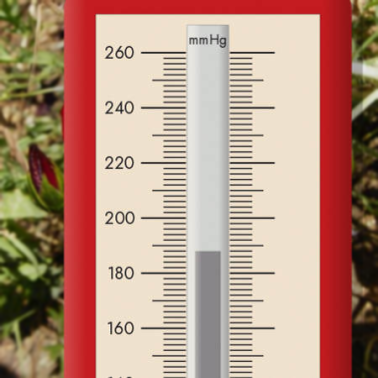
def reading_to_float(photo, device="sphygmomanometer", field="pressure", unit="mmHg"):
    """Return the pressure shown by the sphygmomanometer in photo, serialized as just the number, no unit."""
188
